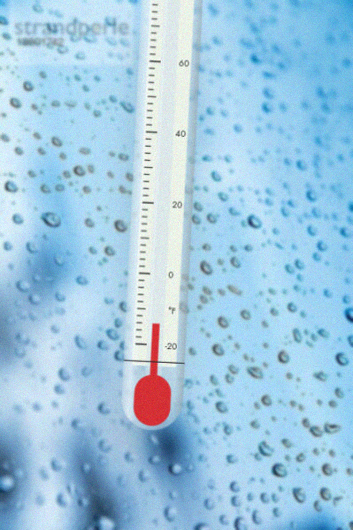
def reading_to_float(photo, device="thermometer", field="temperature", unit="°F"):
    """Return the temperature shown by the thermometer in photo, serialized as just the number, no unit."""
-14
